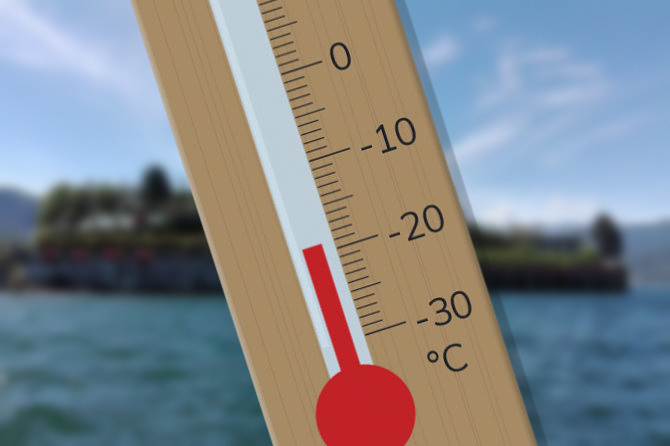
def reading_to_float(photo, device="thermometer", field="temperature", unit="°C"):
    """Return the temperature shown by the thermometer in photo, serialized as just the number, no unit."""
-19
